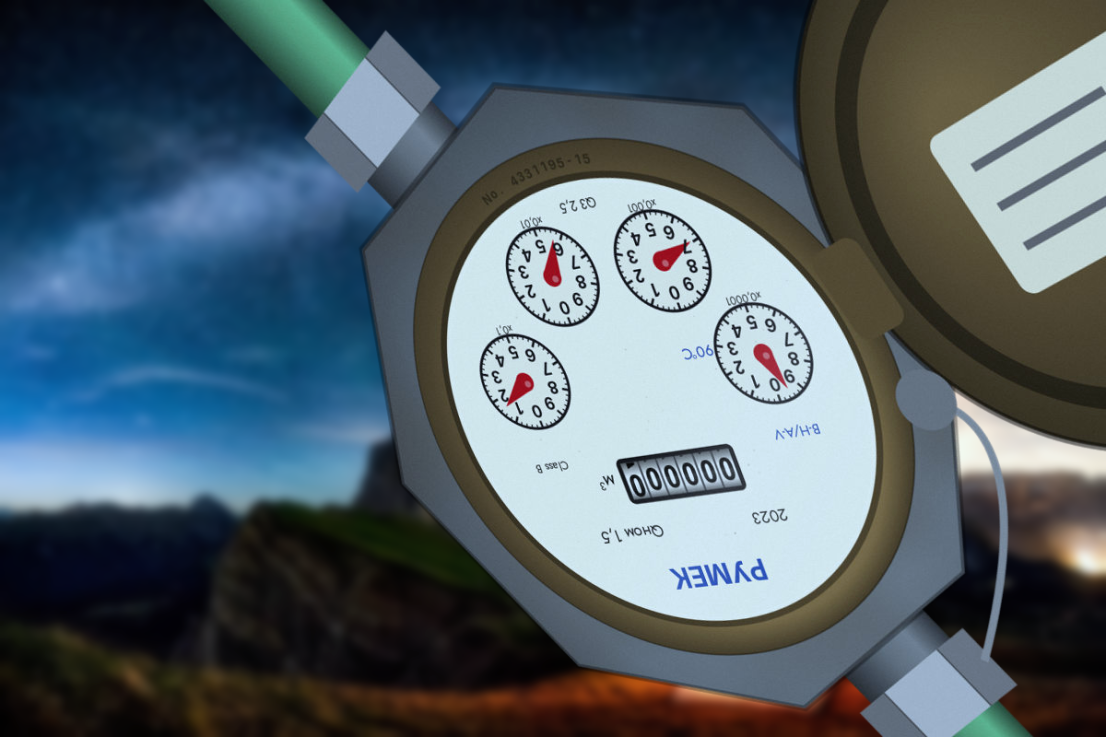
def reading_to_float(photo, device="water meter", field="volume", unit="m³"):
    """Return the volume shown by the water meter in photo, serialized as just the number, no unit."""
0.1569
